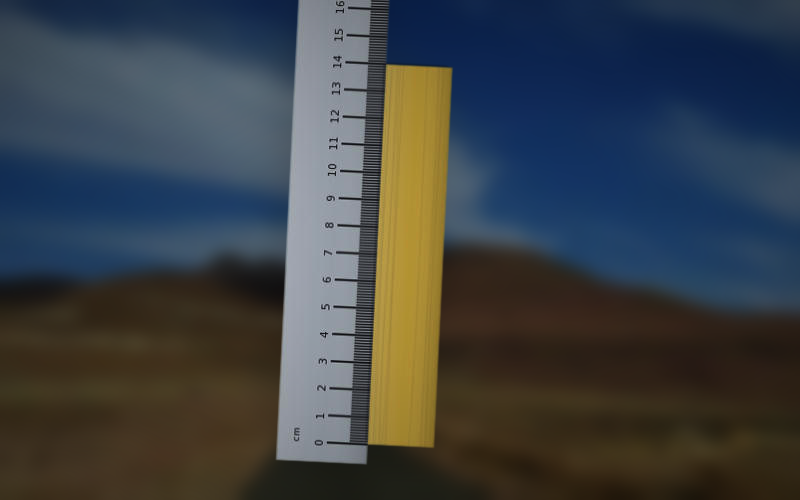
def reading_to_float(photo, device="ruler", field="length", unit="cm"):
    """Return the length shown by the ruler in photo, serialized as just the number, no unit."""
14
